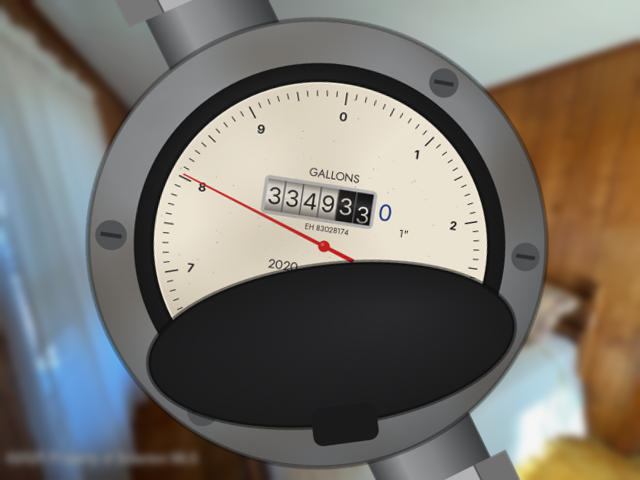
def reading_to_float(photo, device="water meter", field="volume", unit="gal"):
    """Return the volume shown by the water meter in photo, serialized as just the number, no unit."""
3349328.0
